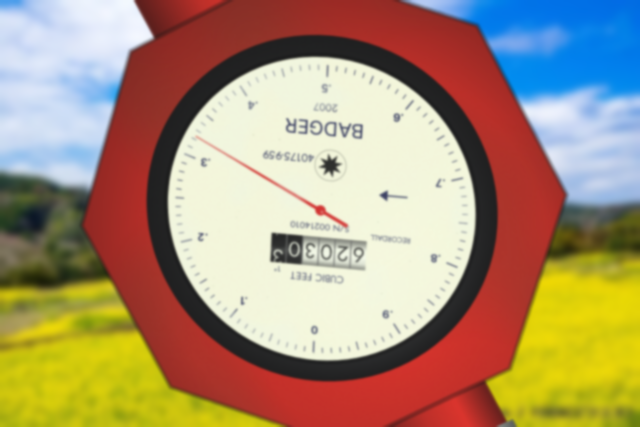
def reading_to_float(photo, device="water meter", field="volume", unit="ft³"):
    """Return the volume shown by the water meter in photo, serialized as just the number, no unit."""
620303.32
